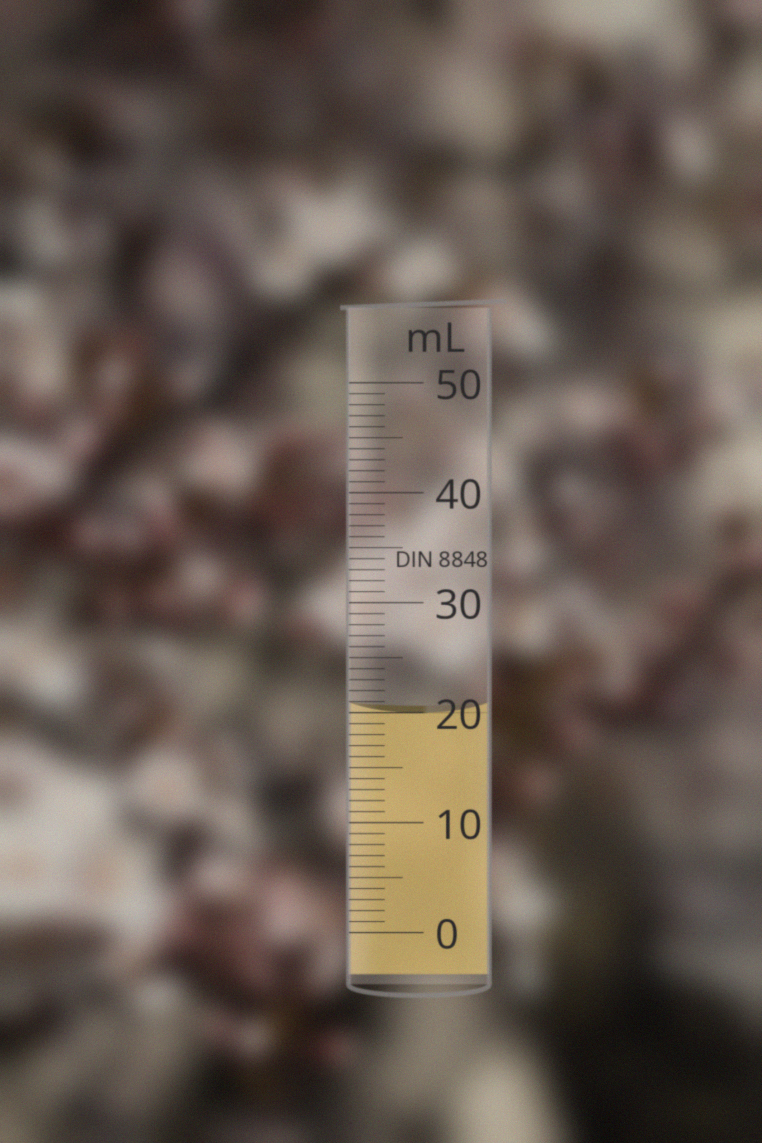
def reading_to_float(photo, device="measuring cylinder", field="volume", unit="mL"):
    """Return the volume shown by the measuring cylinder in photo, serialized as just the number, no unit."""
20
